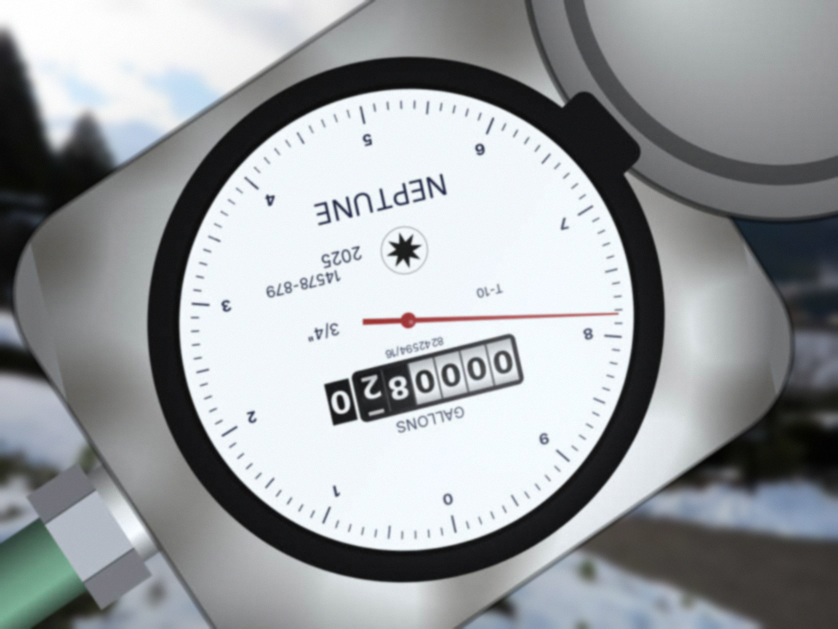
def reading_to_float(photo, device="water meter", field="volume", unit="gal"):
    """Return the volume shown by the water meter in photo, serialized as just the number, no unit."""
817.8
